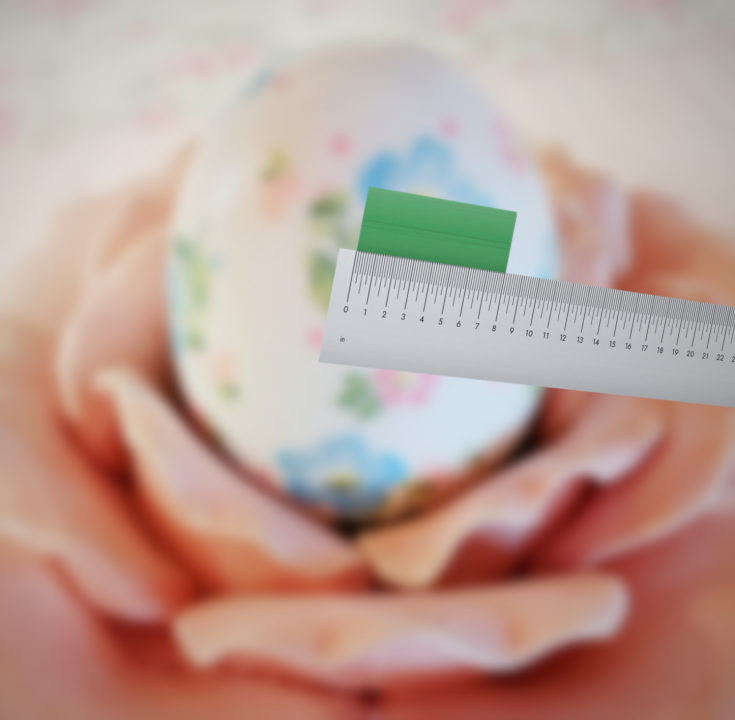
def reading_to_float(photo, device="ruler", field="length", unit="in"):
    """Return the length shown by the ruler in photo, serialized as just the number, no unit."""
8
